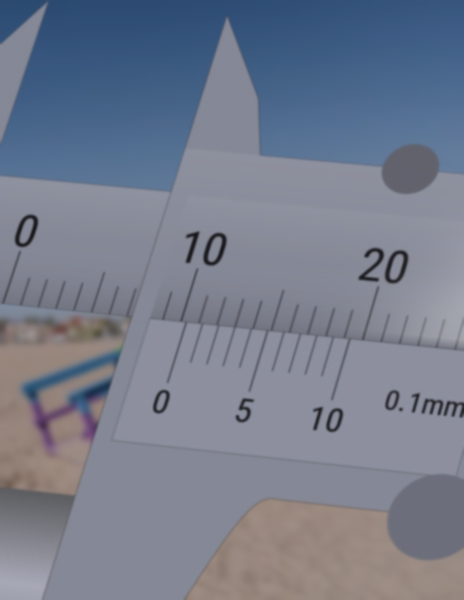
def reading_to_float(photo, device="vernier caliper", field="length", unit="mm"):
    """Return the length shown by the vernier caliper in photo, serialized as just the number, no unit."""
10.3
